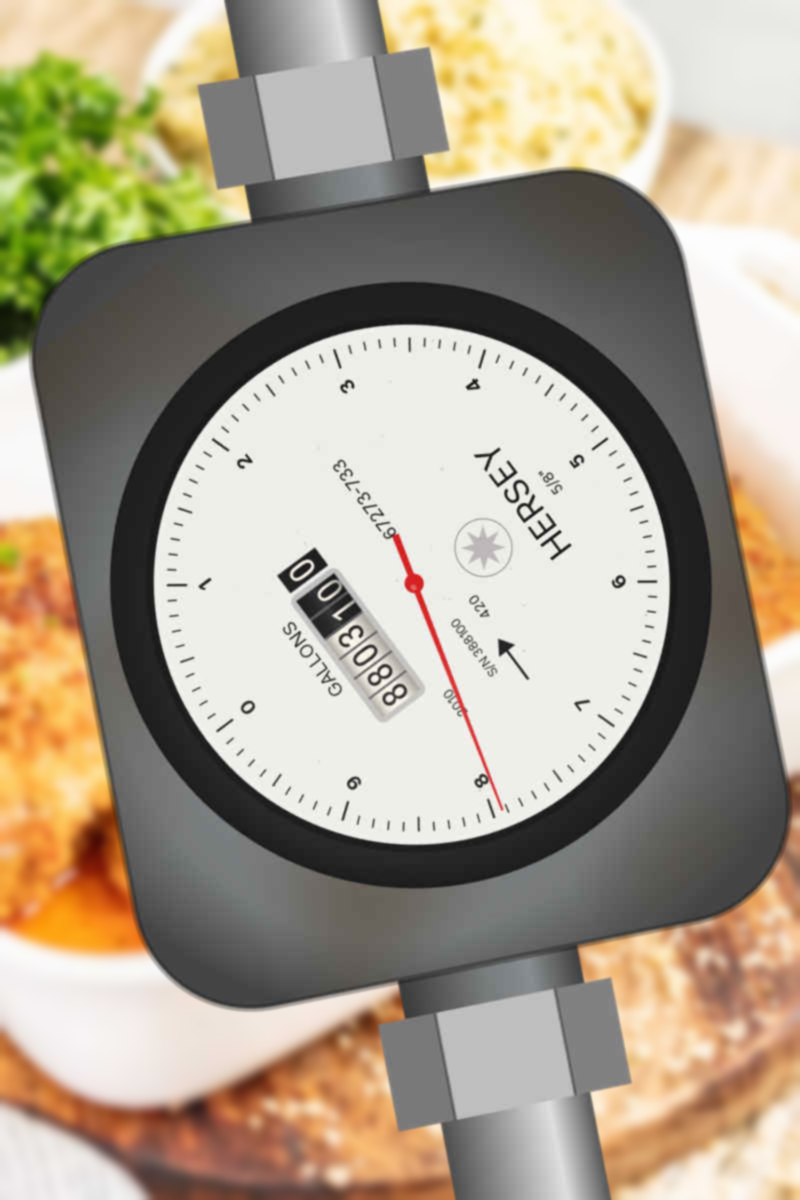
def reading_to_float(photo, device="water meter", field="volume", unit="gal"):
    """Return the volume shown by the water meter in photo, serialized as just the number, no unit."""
8803097.9
